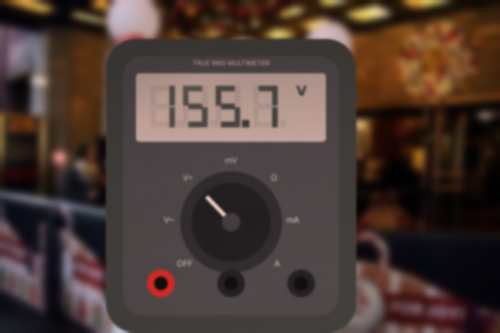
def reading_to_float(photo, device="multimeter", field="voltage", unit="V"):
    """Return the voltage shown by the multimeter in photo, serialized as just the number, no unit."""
155.7
